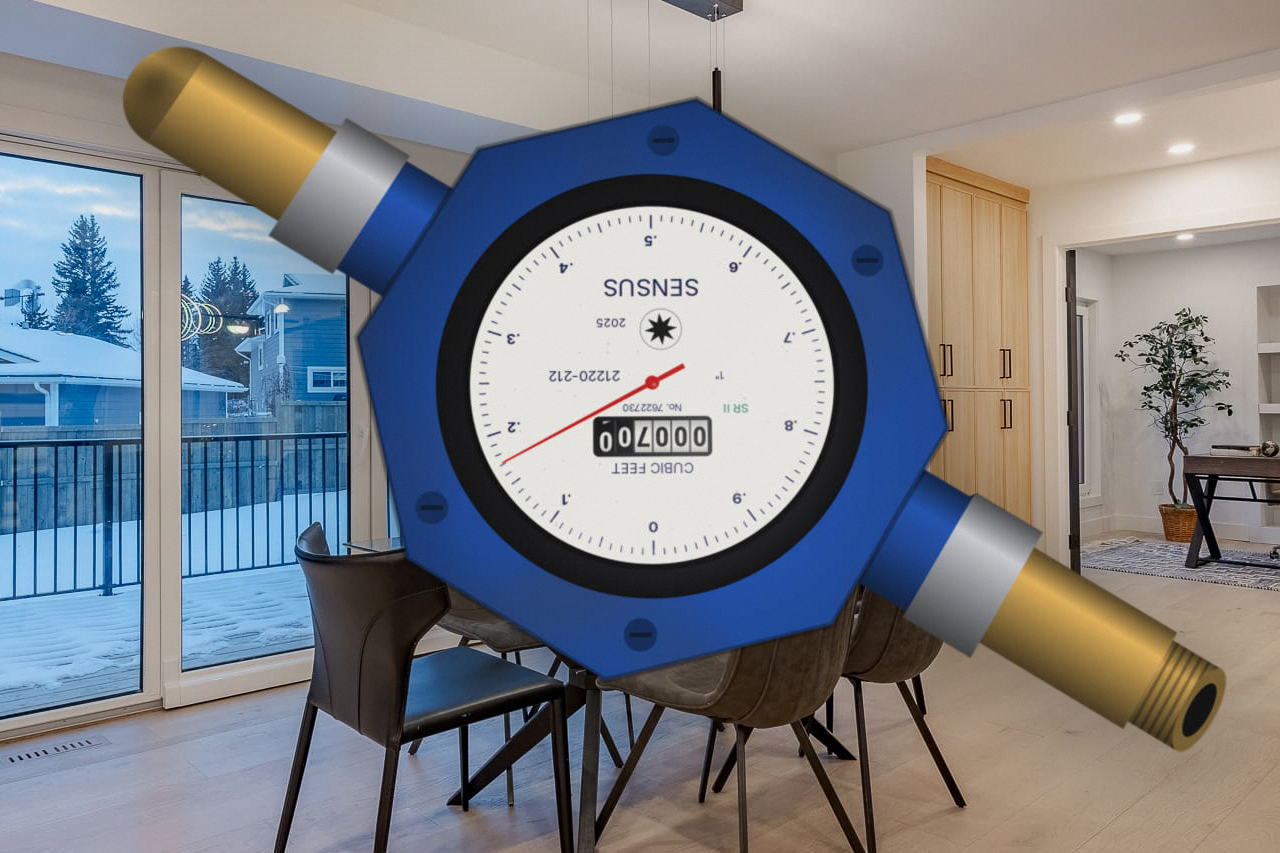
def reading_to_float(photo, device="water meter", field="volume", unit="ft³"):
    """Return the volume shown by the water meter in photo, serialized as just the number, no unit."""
700.17
